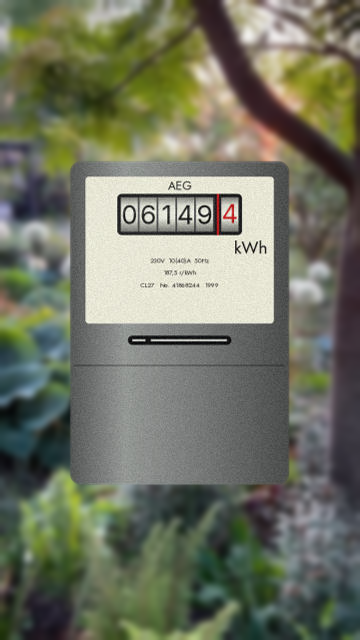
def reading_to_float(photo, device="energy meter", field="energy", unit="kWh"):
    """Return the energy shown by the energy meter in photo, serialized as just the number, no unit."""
6149.4
